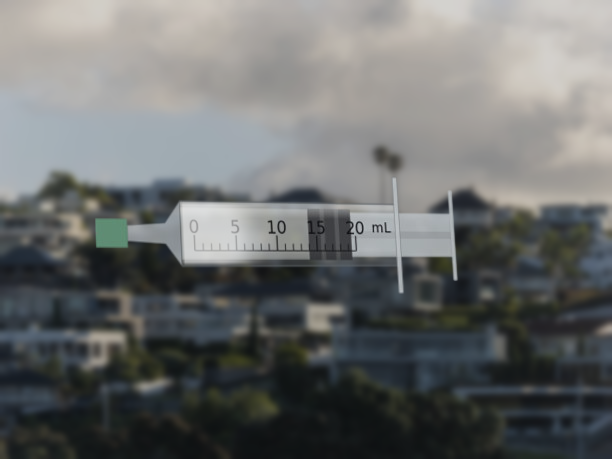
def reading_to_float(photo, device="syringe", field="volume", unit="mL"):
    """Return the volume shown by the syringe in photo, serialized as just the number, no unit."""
14
